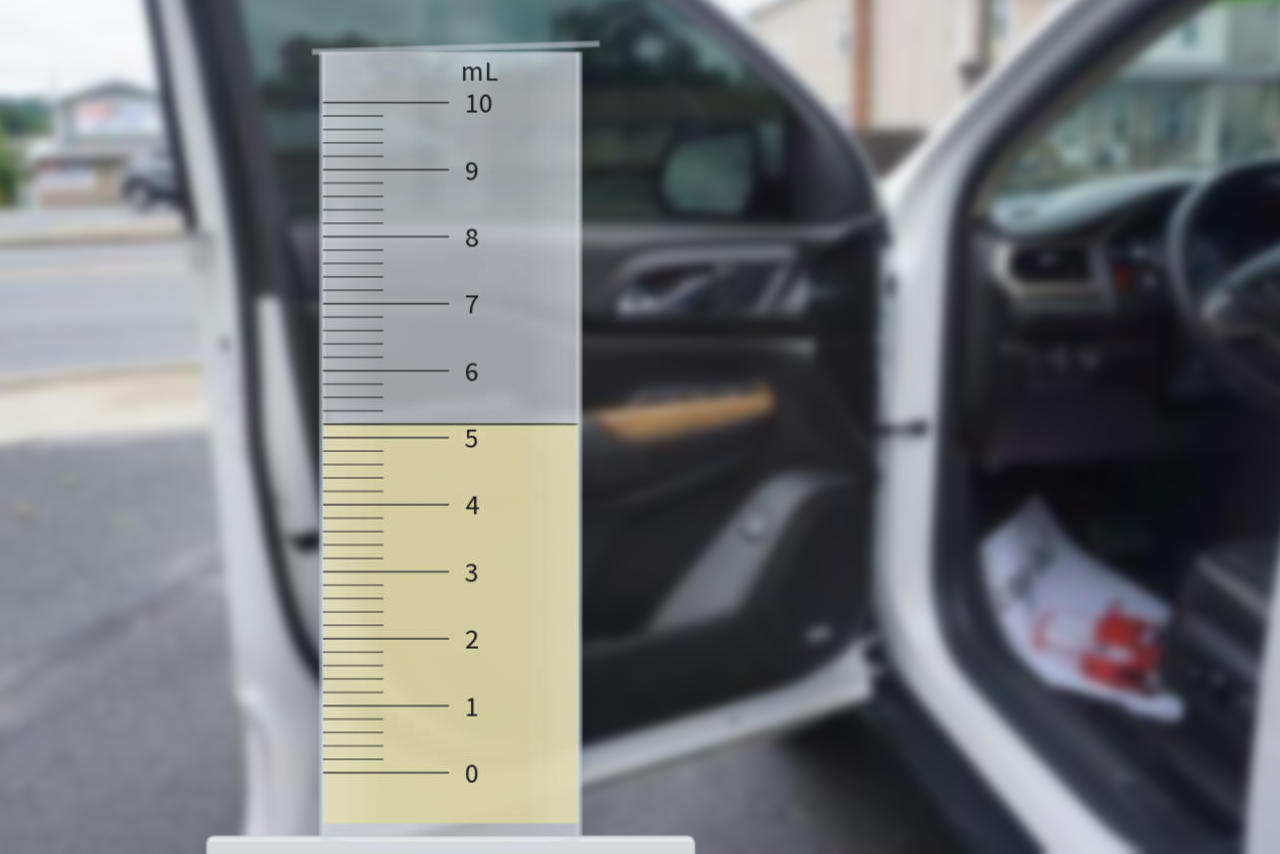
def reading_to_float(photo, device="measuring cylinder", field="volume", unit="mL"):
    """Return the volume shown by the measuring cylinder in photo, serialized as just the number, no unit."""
5.2
